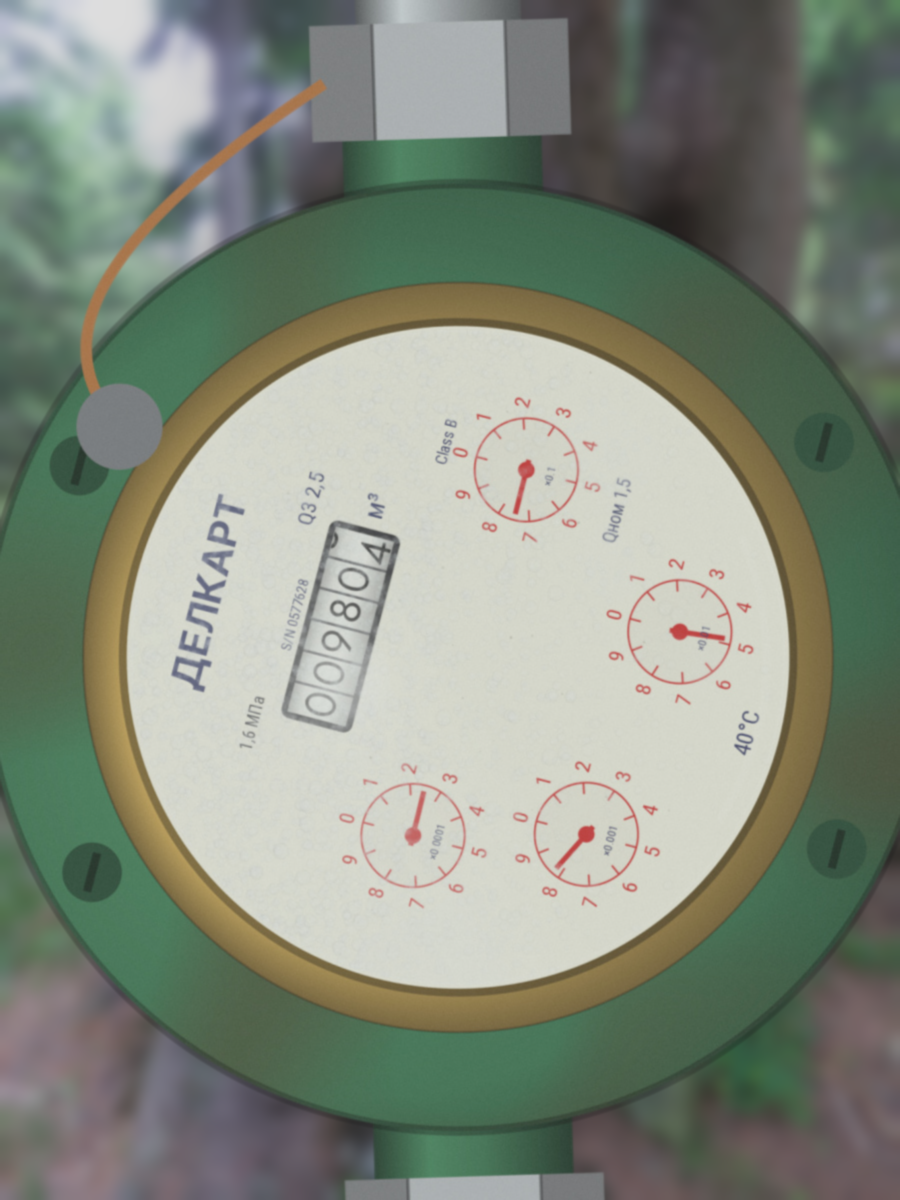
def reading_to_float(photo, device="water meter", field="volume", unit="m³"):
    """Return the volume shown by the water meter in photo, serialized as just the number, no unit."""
9803.7482
